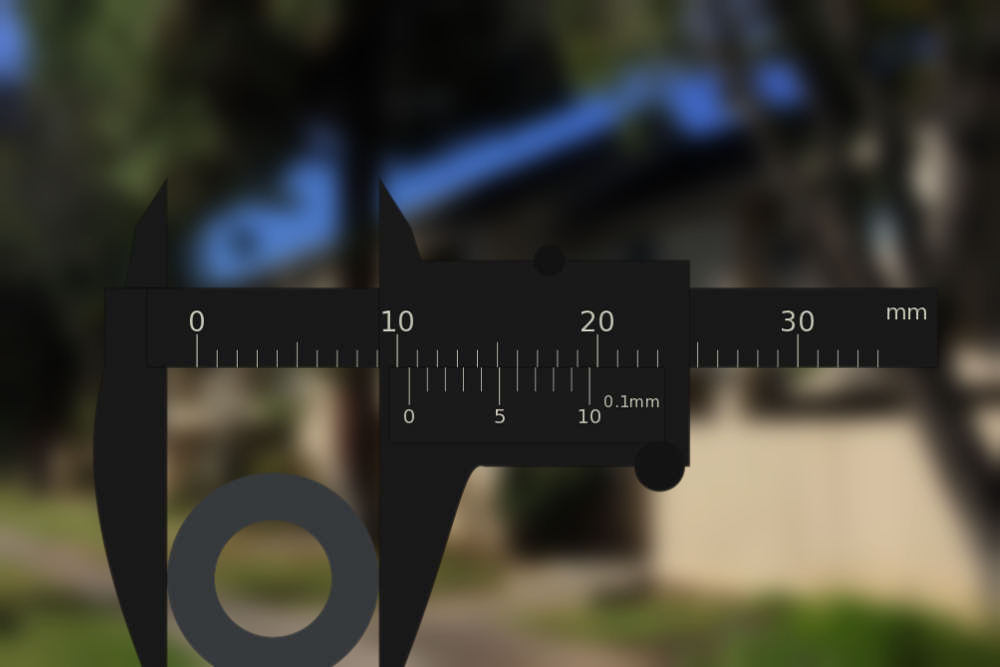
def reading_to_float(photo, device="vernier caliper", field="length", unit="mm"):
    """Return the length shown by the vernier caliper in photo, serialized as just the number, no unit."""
10.6
